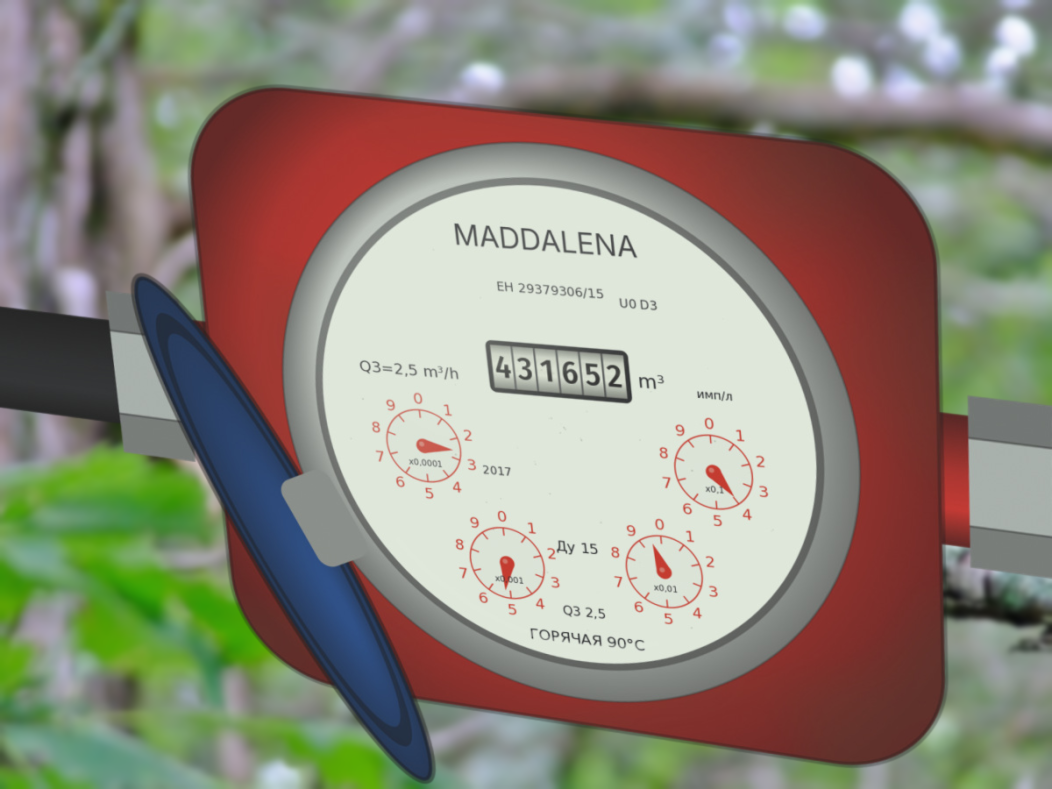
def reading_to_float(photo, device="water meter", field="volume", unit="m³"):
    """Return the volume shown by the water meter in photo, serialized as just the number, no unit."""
431652.3952
